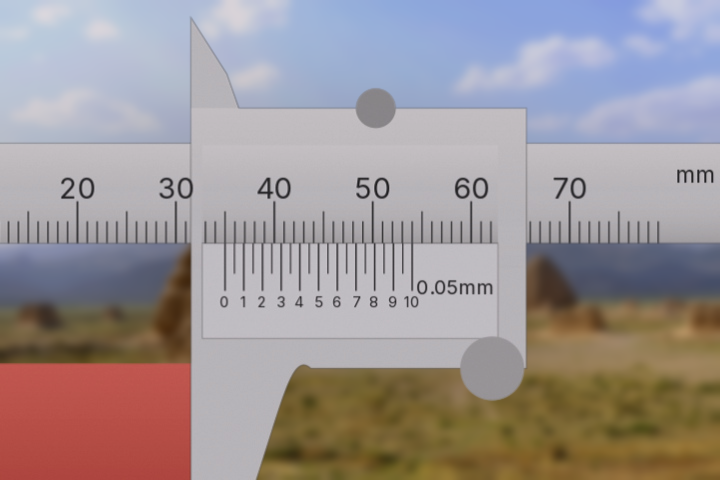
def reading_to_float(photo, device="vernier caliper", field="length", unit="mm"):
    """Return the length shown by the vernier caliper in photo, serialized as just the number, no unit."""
35.0
